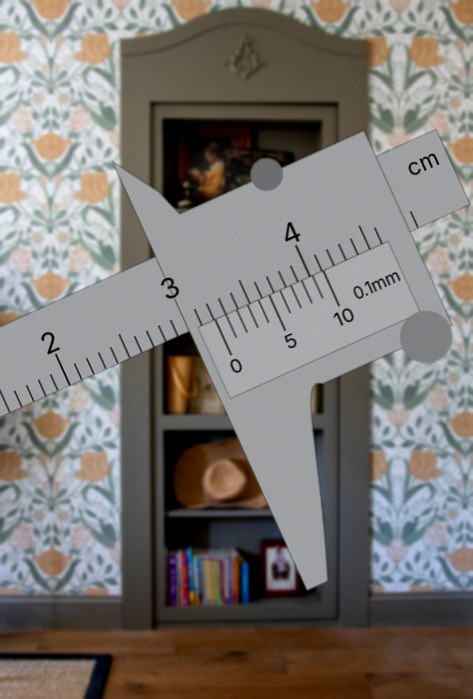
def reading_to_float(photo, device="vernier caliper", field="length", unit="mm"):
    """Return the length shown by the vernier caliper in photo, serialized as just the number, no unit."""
32.1
